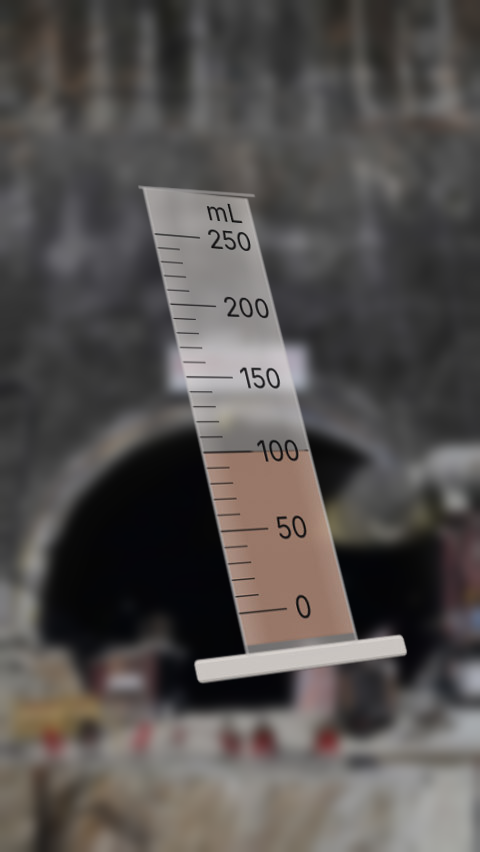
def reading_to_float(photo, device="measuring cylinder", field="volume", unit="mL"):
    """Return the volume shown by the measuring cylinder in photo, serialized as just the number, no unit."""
100
